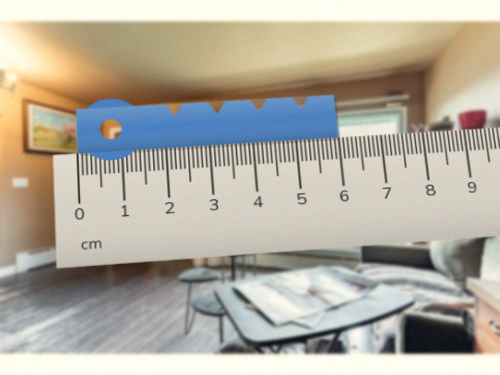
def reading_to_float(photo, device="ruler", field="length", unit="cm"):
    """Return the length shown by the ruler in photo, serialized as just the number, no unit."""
6
